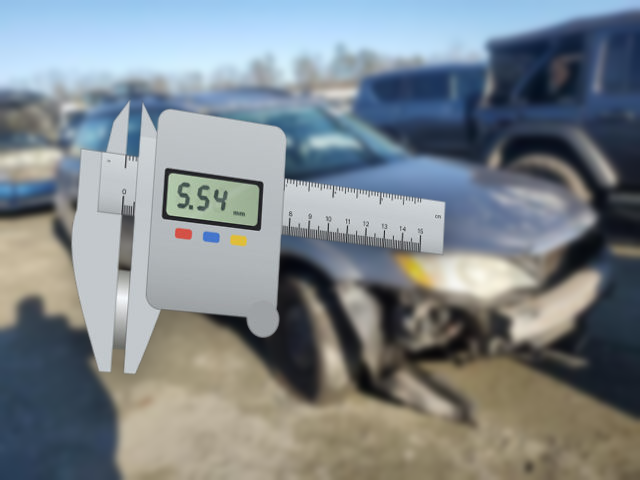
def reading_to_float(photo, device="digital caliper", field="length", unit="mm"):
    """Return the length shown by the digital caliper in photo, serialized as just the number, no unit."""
5.54
